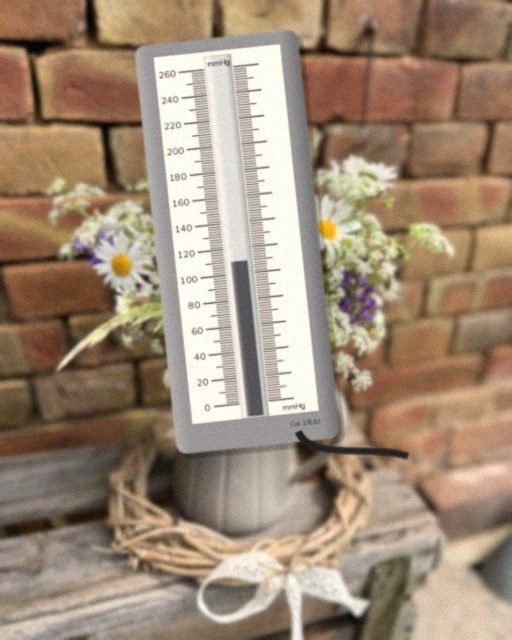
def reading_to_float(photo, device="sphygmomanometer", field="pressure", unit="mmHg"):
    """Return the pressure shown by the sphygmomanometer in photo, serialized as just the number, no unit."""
110
